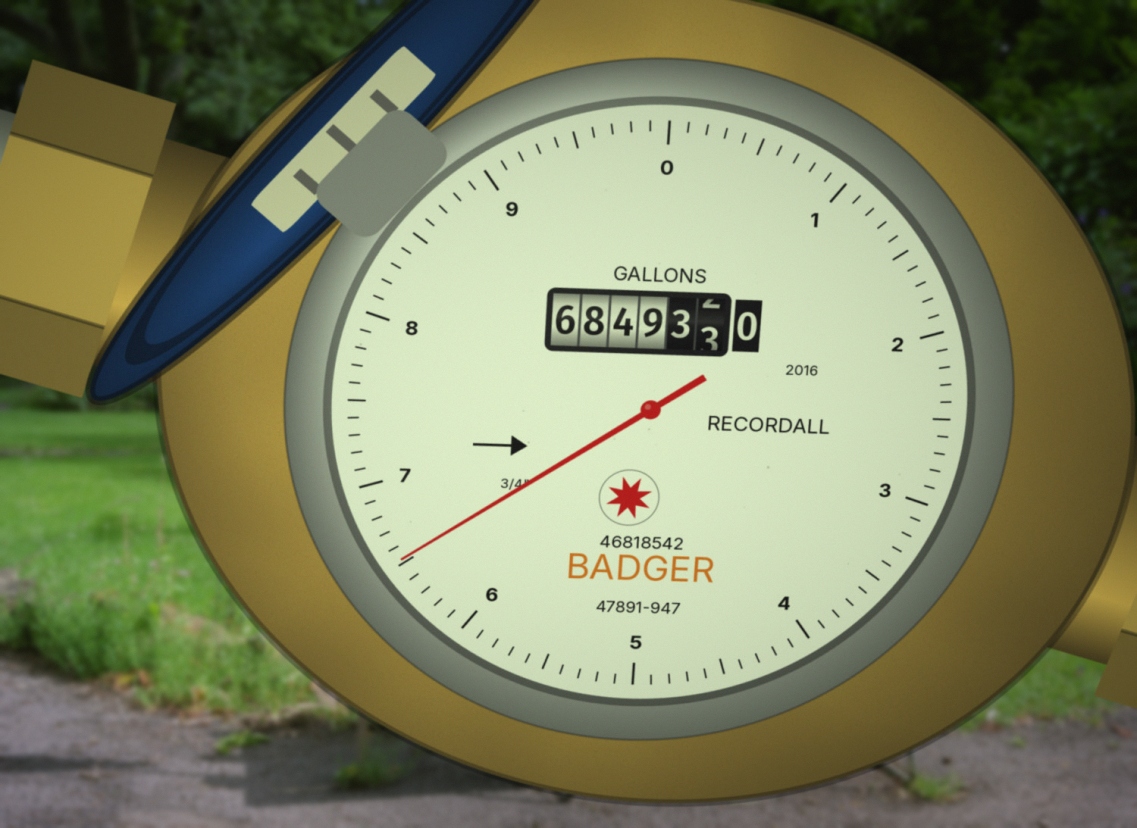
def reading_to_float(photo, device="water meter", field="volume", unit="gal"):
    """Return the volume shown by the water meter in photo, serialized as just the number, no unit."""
6849326.5
